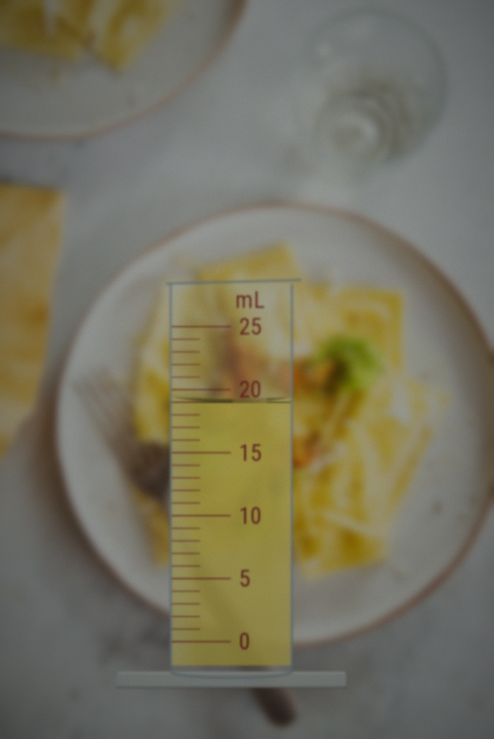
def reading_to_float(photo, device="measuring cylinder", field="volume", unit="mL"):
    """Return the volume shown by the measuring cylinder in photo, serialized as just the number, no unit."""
19
